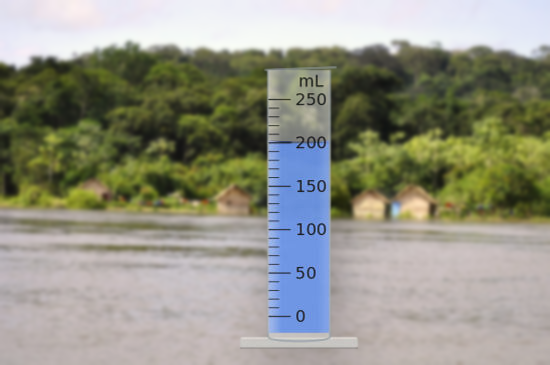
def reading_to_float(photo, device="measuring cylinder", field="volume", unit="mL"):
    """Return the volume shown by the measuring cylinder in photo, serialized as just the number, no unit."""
200
